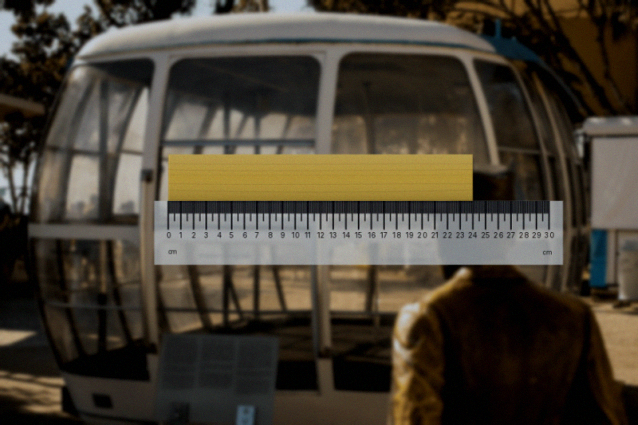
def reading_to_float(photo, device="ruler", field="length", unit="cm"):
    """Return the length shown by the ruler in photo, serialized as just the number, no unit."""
24
